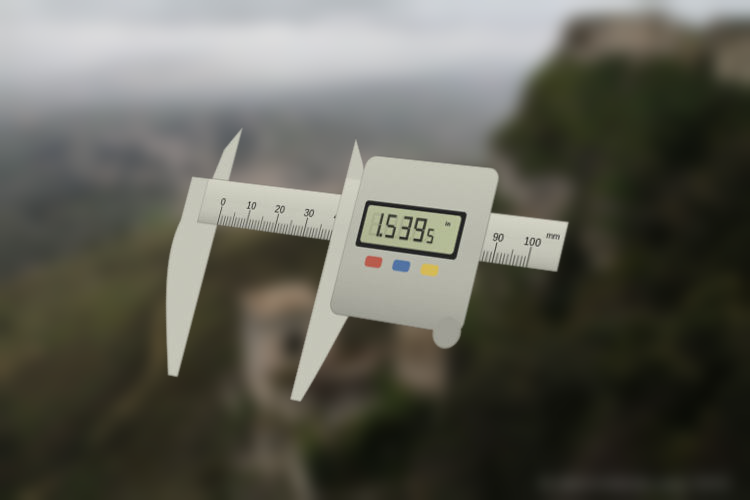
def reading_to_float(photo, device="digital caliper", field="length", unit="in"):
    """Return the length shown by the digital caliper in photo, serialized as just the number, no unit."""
1.5395
